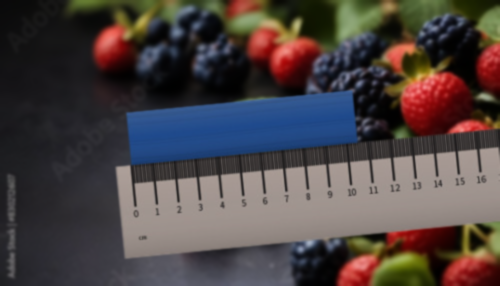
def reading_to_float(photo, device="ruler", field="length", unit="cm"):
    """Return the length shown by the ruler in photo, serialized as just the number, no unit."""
10.5
